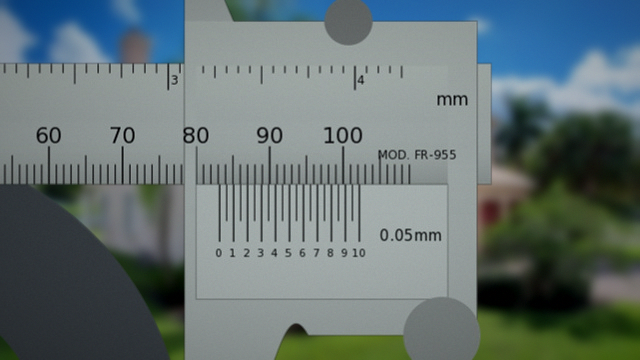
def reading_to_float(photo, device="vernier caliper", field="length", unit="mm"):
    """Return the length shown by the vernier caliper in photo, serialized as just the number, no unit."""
83.2
